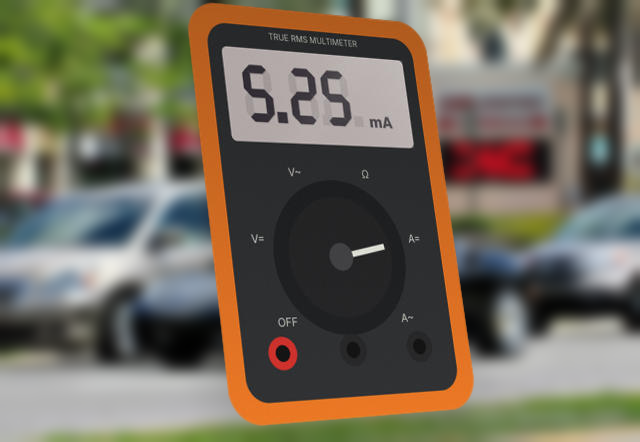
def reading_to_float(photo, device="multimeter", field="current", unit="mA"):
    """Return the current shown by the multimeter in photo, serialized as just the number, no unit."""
5.25
